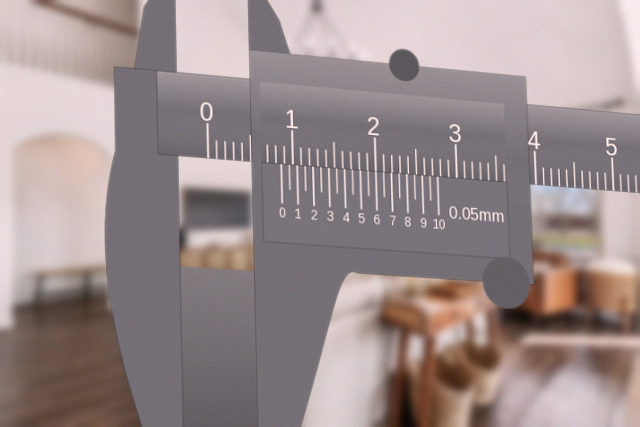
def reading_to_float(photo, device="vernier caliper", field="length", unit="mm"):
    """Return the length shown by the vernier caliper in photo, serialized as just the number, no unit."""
8.6
